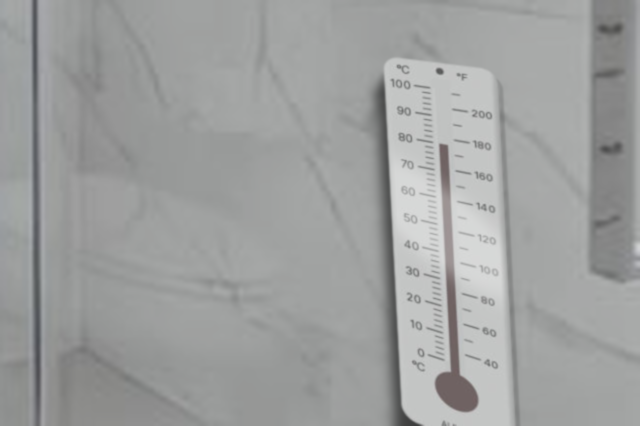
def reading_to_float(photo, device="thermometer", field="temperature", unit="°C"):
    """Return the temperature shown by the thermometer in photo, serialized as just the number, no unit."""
80
